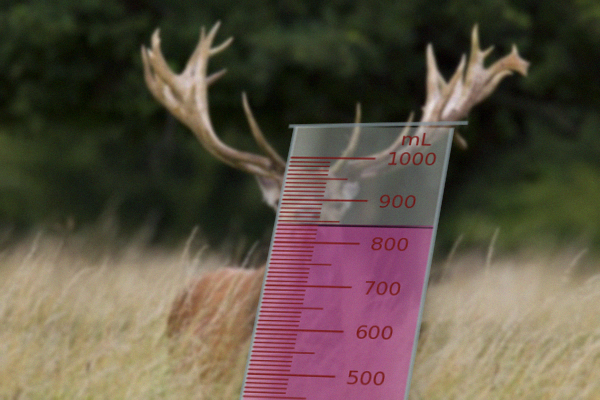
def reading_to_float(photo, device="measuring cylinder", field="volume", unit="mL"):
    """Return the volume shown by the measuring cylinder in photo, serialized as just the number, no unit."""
840
